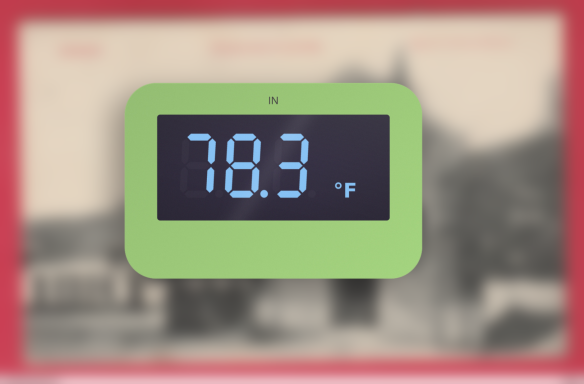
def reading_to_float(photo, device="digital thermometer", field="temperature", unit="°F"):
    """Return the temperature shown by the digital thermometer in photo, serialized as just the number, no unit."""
78.3
